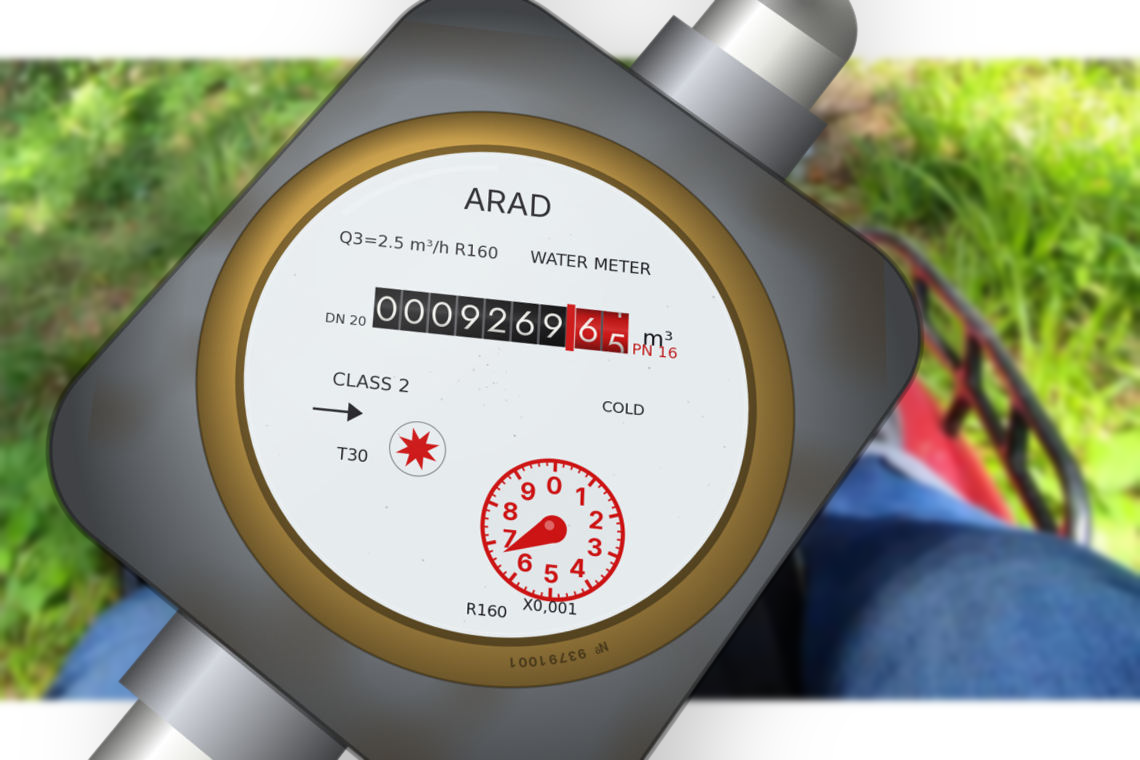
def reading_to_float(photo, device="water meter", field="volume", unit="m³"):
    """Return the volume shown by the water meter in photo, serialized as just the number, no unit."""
9269.646
